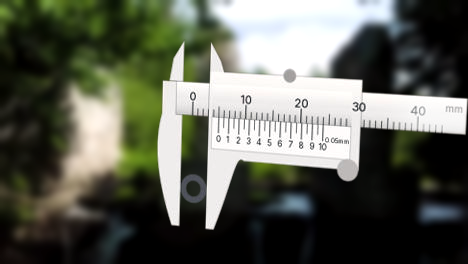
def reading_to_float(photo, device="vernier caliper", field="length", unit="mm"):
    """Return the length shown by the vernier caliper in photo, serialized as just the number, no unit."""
5.0
